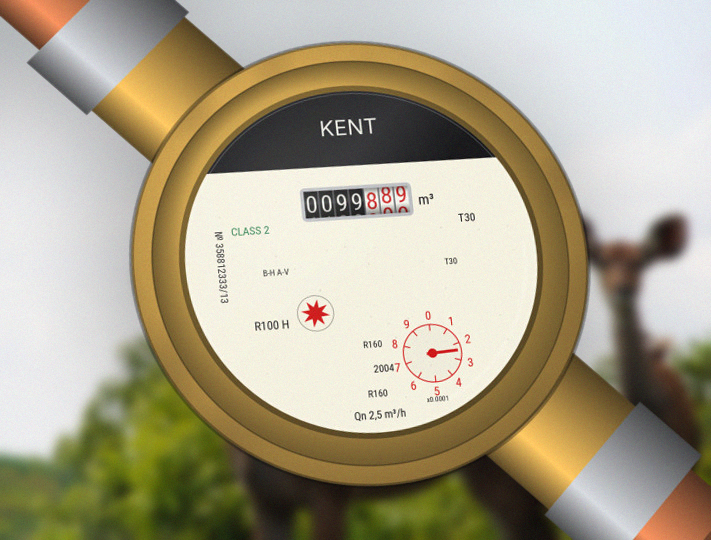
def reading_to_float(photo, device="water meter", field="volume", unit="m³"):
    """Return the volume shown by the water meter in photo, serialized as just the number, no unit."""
99.8892
